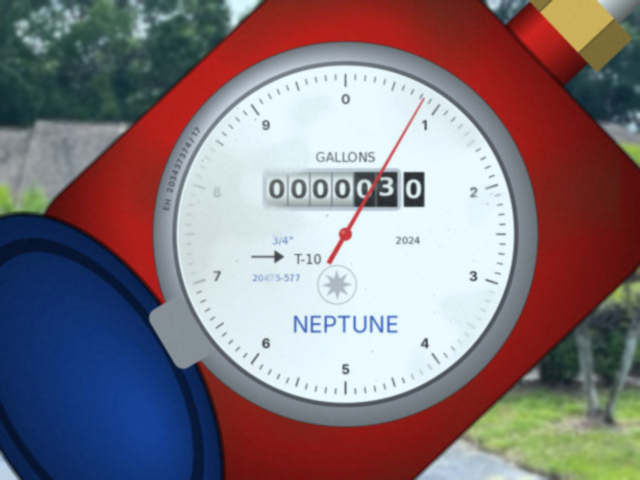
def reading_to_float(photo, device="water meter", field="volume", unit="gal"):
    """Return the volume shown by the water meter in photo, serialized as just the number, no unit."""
30.8
